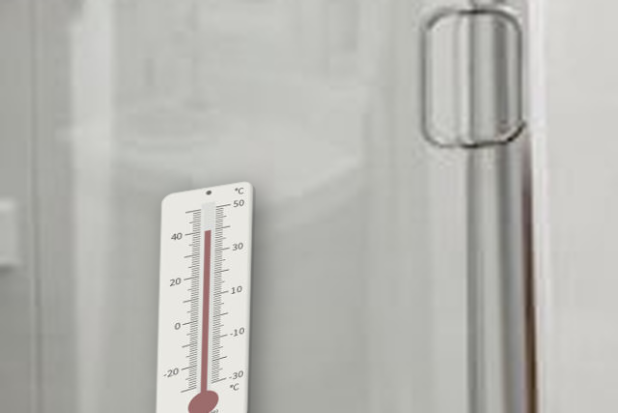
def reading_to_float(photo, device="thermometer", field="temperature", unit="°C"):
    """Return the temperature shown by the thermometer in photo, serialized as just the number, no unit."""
40
